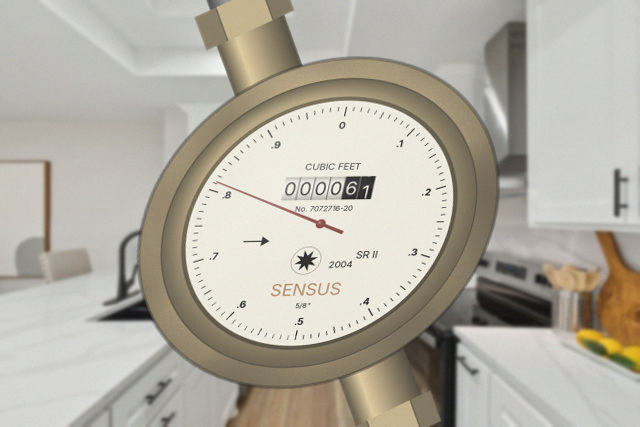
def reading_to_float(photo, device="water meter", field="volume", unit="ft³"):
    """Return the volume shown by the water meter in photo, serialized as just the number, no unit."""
60.81
